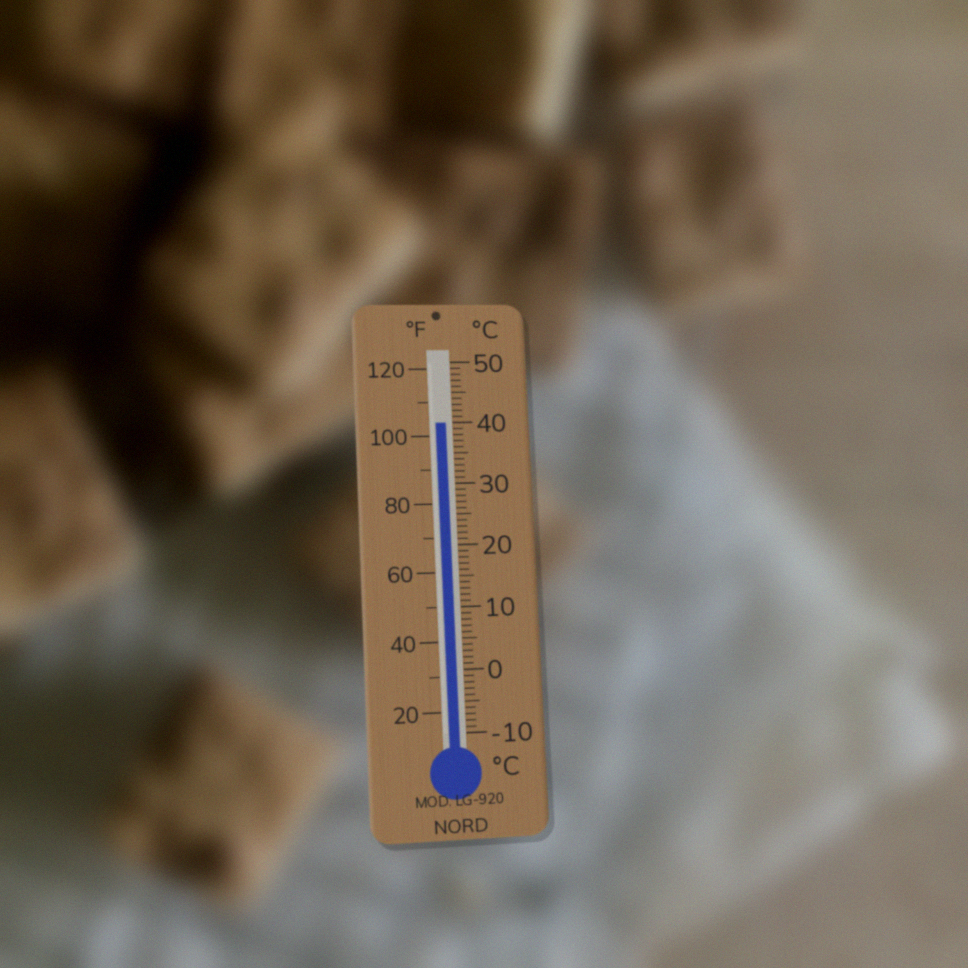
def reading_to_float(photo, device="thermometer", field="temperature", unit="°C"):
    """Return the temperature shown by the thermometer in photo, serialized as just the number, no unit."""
40
